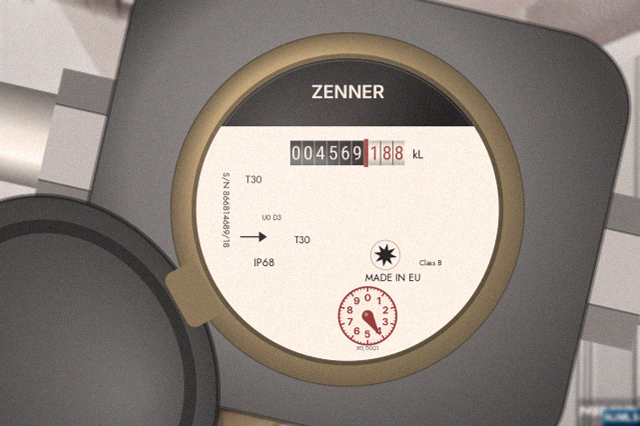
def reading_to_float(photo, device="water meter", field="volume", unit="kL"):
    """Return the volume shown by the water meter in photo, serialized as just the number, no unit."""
4569.1884
